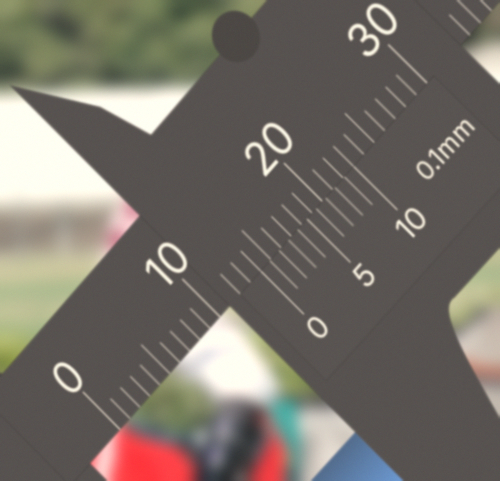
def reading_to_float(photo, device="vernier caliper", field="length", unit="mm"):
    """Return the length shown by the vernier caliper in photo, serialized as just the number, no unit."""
14.0
